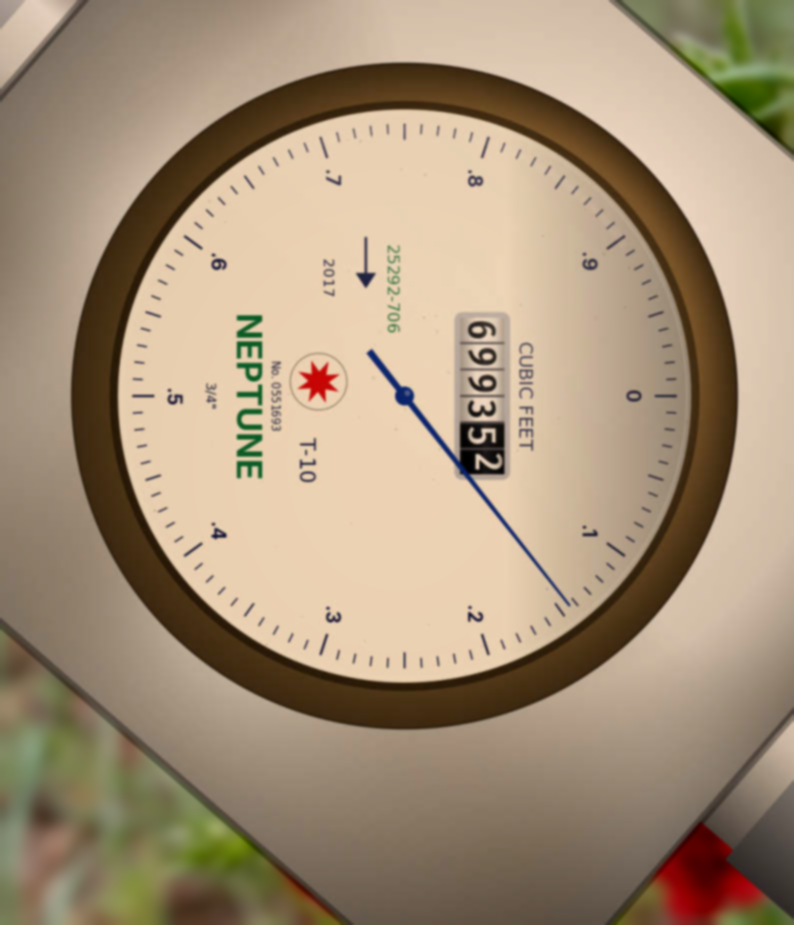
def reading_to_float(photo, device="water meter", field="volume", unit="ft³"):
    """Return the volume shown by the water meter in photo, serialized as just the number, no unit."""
699352.14
